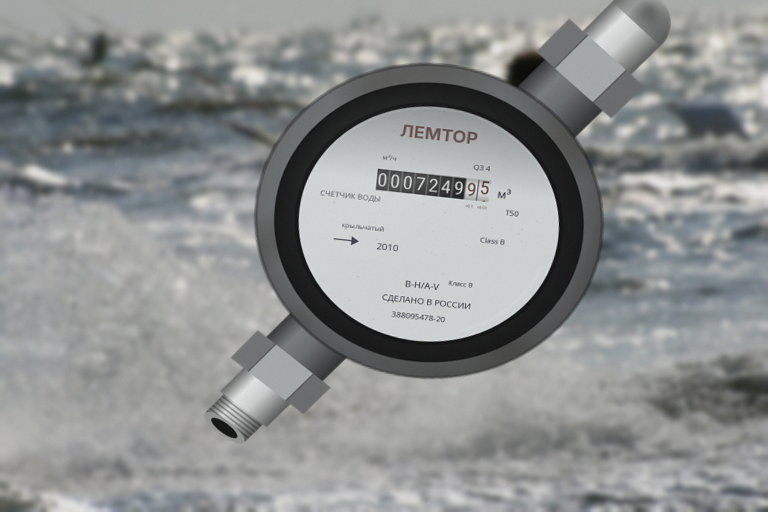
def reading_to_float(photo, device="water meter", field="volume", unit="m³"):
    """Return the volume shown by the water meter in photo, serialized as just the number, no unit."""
7249.95
